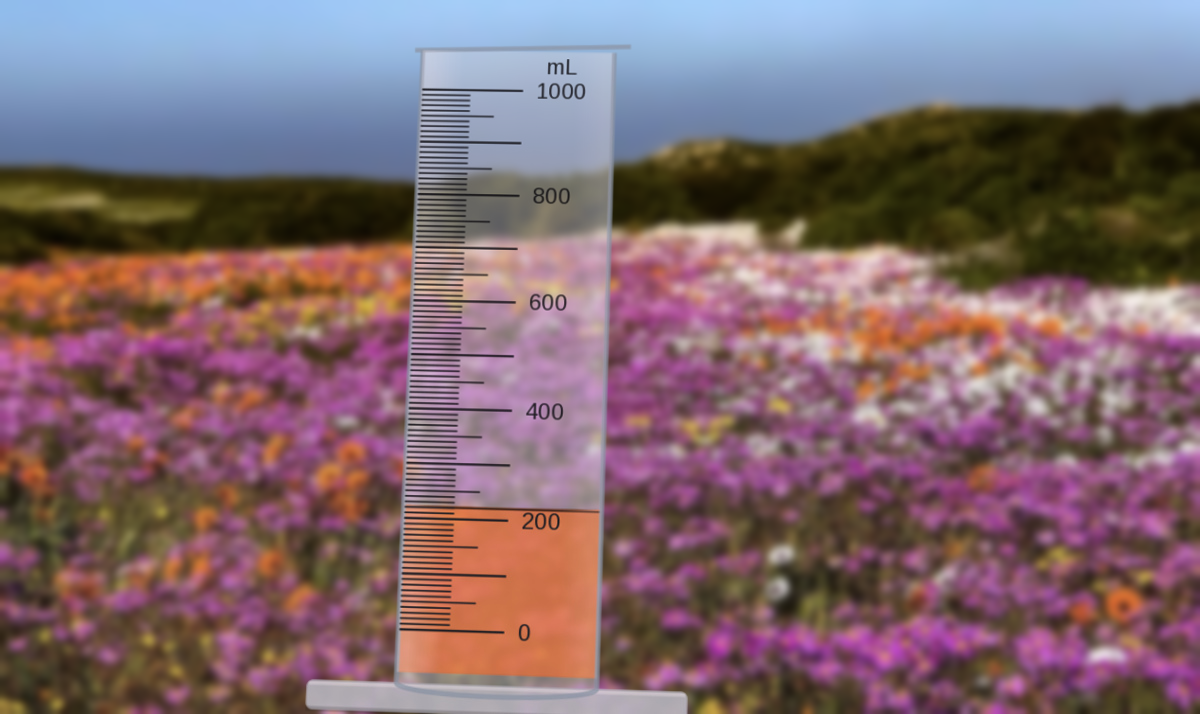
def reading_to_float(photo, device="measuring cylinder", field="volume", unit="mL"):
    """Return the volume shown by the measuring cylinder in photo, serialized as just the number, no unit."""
220
